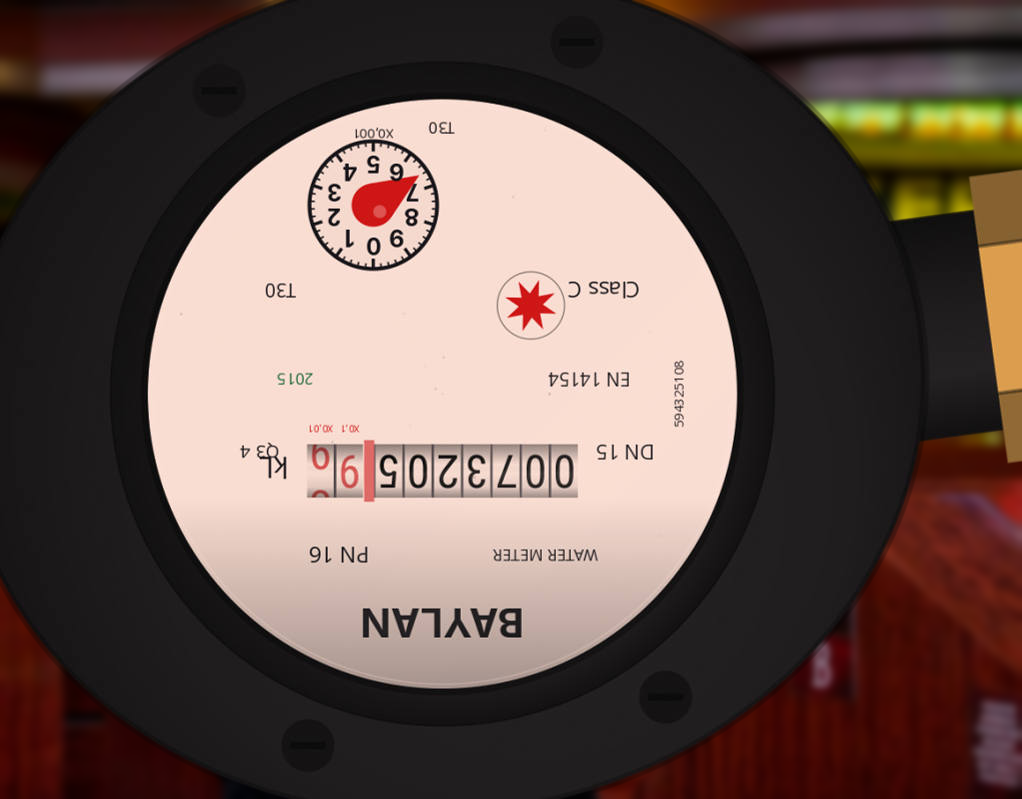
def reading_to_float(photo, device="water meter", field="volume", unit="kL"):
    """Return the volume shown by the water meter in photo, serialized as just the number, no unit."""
73205.986
